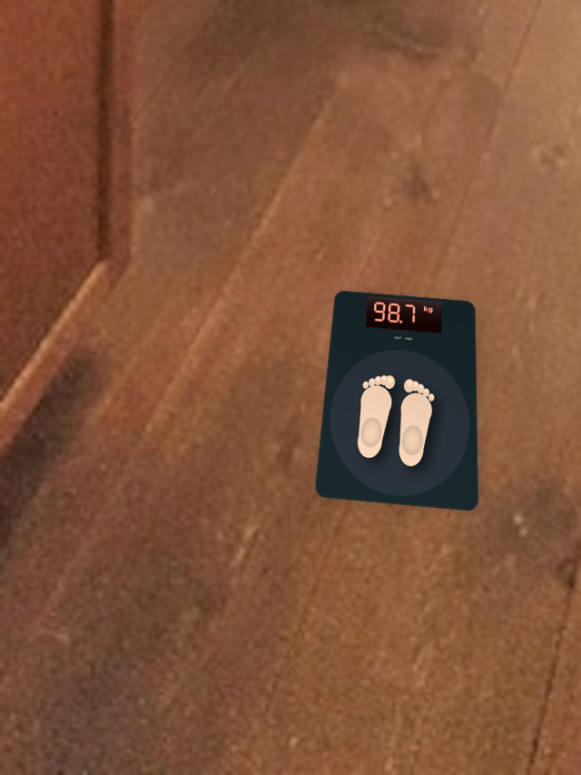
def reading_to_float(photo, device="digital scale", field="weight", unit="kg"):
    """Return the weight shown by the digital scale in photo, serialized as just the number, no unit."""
98.7
